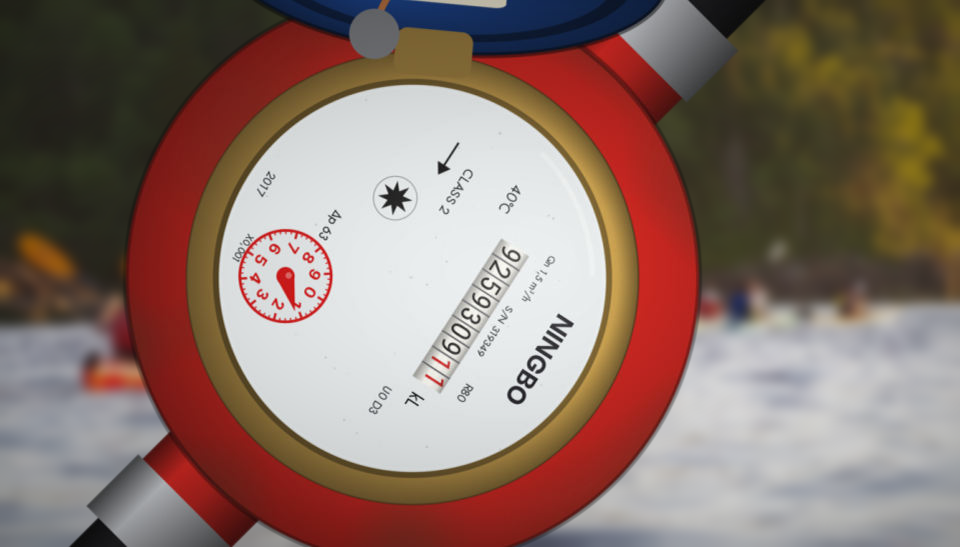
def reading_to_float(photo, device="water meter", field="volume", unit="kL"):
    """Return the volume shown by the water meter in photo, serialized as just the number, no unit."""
9259309.111
